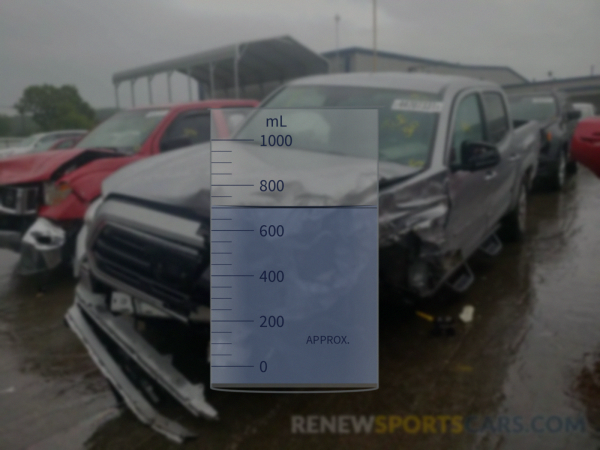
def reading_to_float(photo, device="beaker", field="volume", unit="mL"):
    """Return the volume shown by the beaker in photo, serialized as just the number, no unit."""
700
